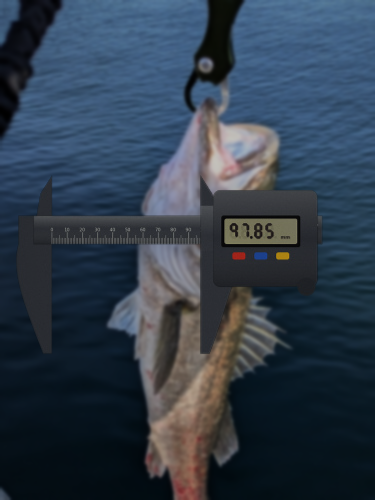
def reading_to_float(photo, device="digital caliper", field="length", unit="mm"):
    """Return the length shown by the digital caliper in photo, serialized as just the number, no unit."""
97.85
